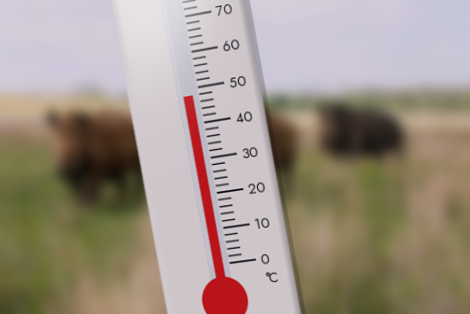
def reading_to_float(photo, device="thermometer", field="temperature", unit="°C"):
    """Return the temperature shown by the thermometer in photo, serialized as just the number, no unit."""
48
